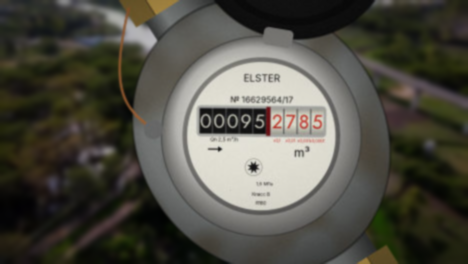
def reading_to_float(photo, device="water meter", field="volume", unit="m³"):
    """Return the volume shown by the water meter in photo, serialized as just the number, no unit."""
95.2785
